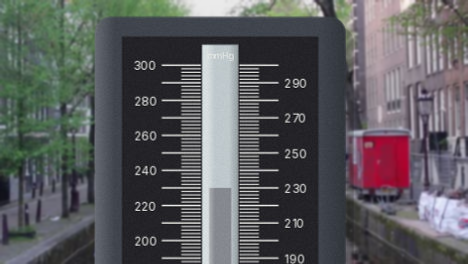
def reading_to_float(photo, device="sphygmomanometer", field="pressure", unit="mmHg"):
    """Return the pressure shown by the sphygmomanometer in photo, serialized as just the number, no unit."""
230
